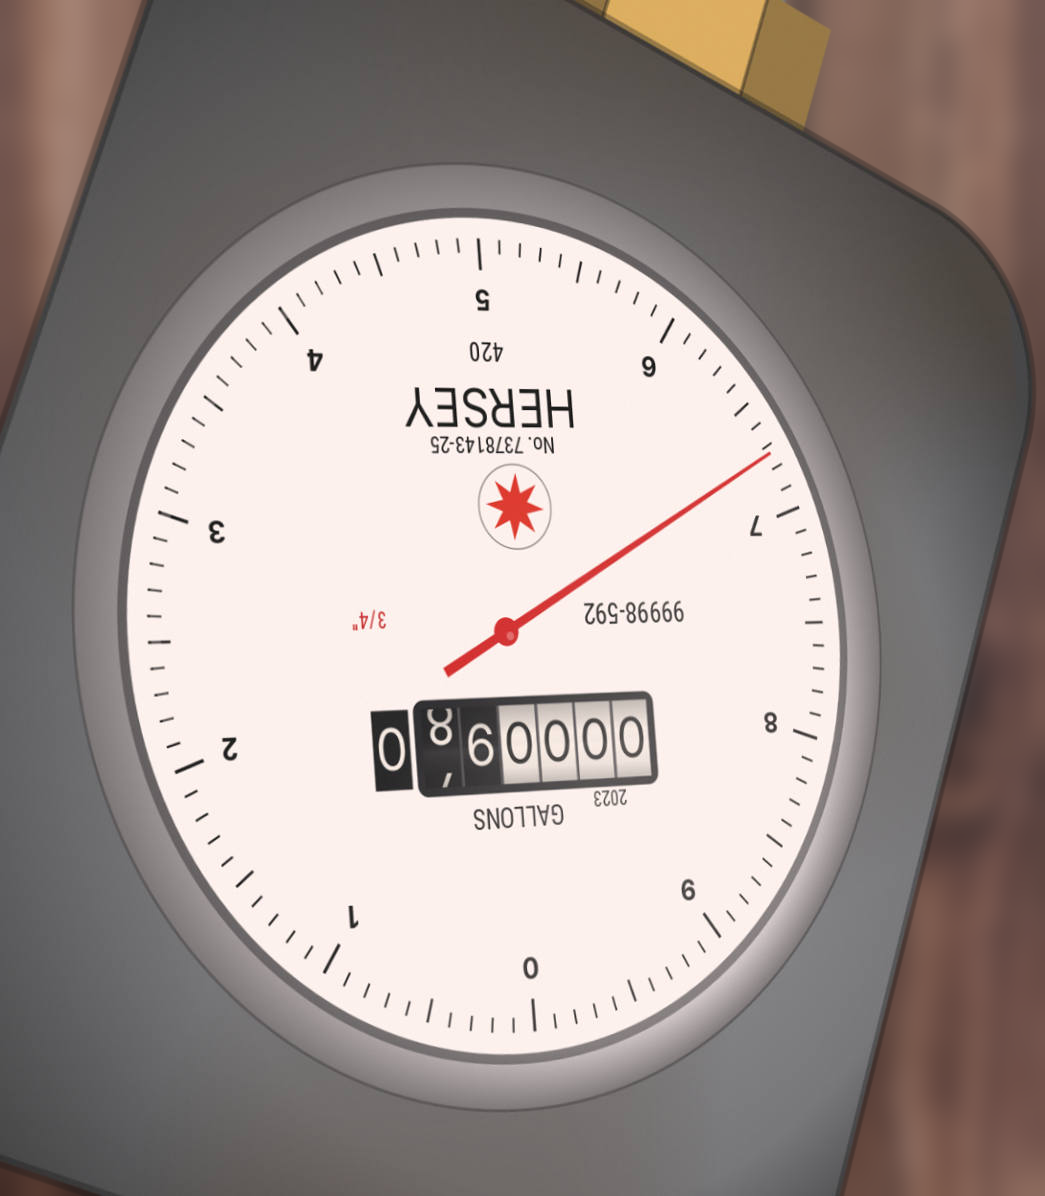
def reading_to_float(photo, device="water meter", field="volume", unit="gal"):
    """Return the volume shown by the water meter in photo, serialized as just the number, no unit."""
976.7
